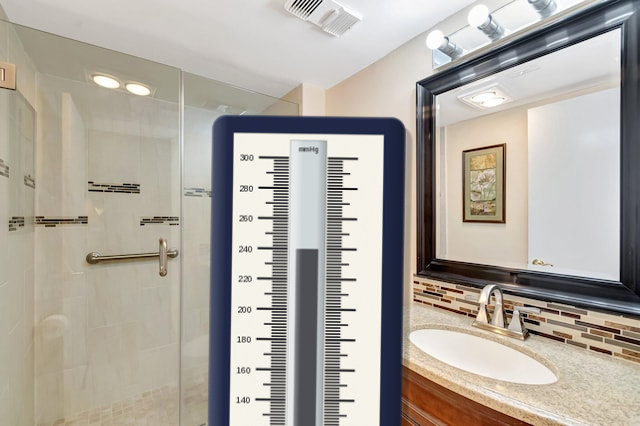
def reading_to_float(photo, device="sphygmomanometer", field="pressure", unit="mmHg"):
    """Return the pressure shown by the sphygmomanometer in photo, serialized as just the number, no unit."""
240
